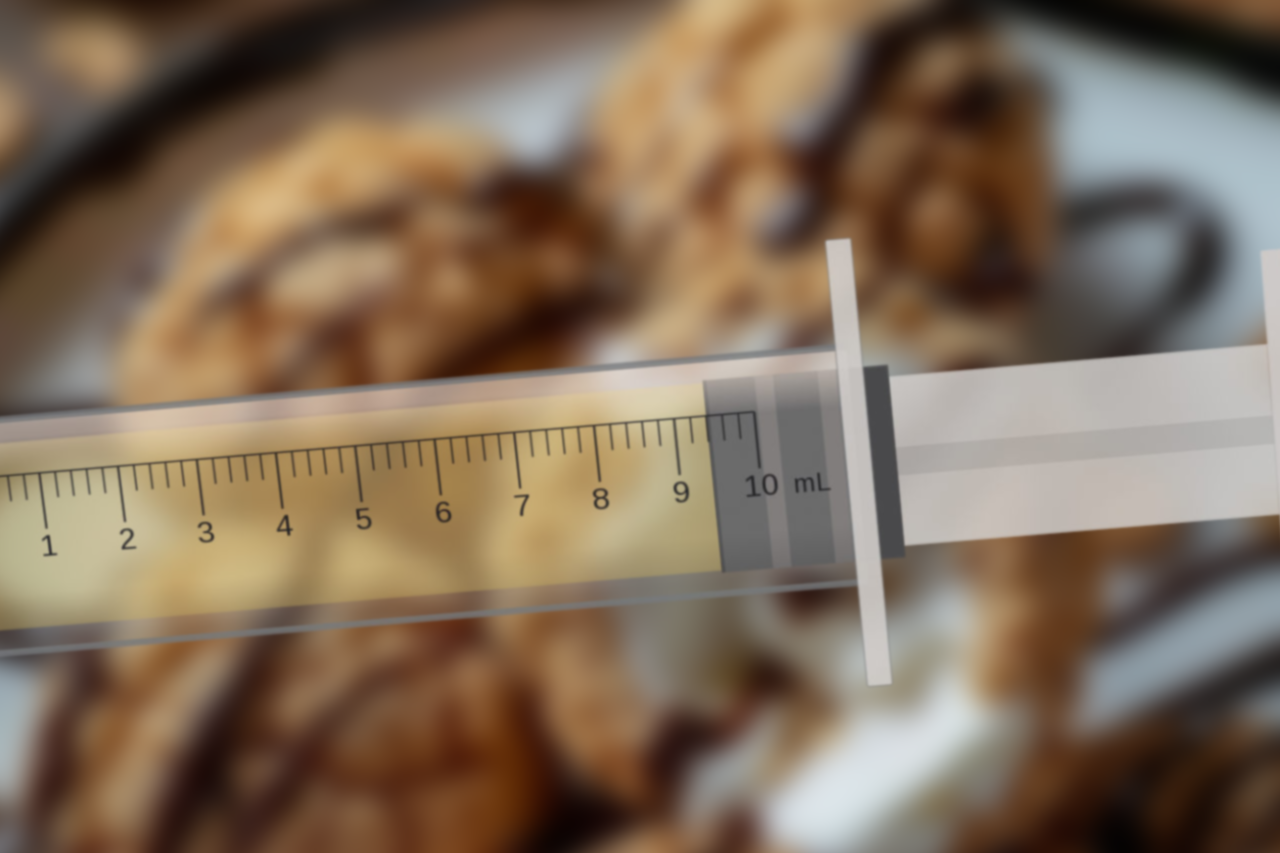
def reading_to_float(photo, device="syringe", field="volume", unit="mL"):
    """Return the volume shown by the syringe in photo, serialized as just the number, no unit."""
9.4
